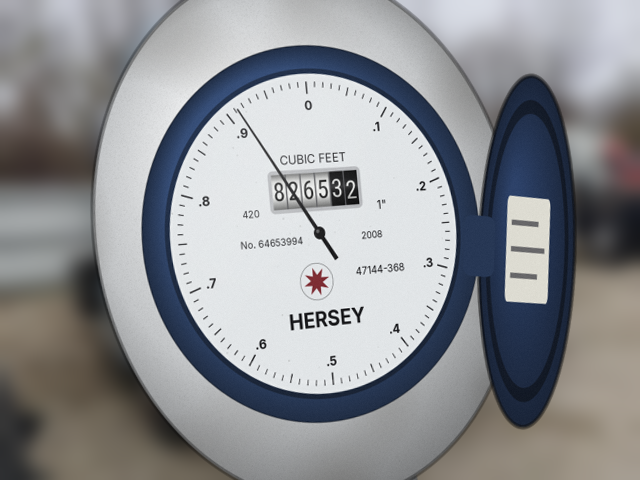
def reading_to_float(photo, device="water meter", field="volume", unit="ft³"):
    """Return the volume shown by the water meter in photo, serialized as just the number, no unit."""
826531.91
